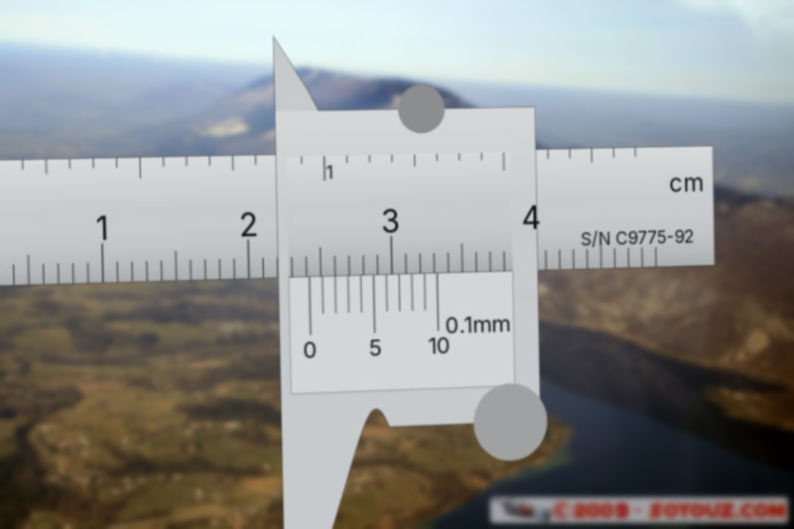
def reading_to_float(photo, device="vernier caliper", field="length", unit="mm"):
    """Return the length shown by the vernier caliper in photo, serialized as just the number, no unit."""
24.2
